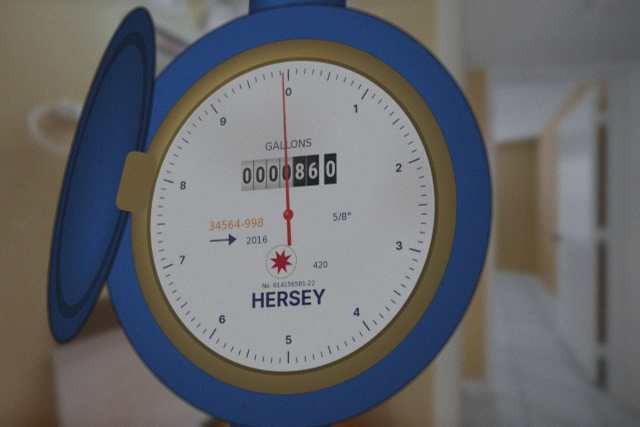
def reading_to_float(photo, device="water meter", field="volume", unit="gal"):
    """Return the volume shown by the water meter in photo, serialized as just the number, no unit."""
859.9
